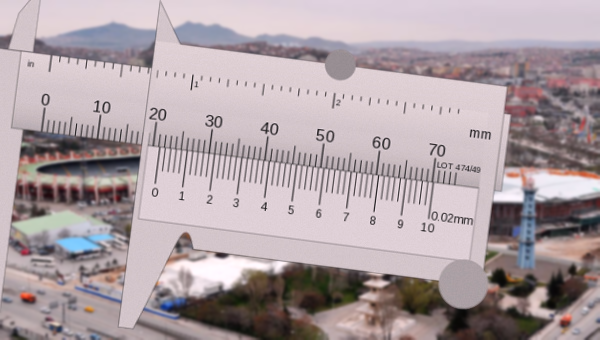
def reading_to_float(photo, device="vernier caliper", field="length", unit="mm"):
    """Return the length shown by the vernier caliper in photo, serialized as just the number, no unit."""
21.2
